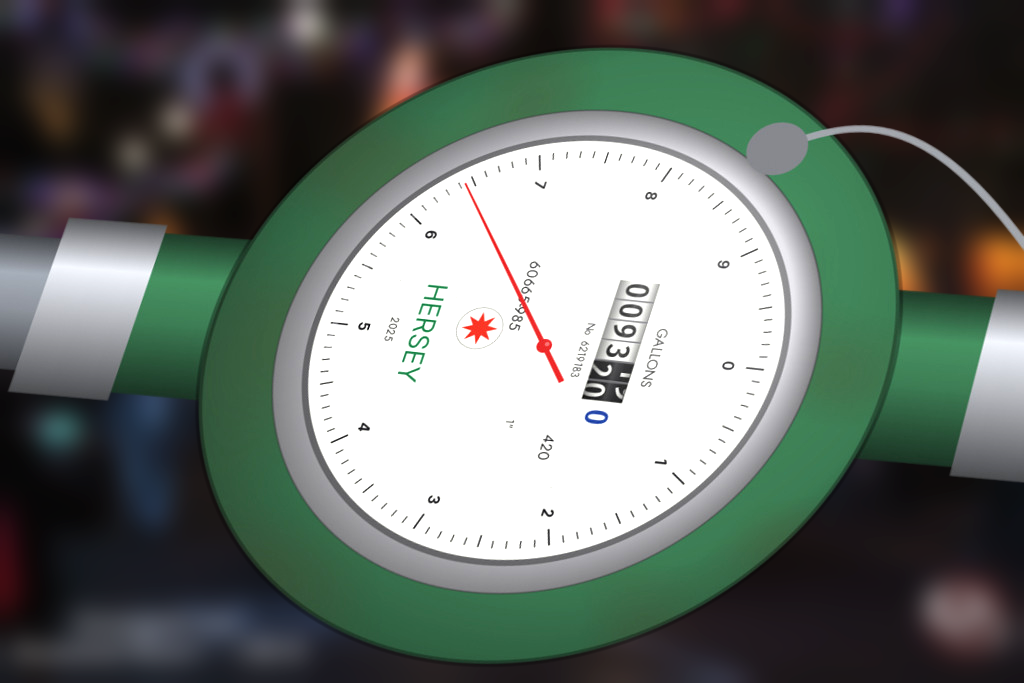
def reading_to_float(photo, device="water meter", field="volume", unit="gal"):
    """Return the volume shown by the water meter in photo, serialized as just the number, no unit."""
93196.4
